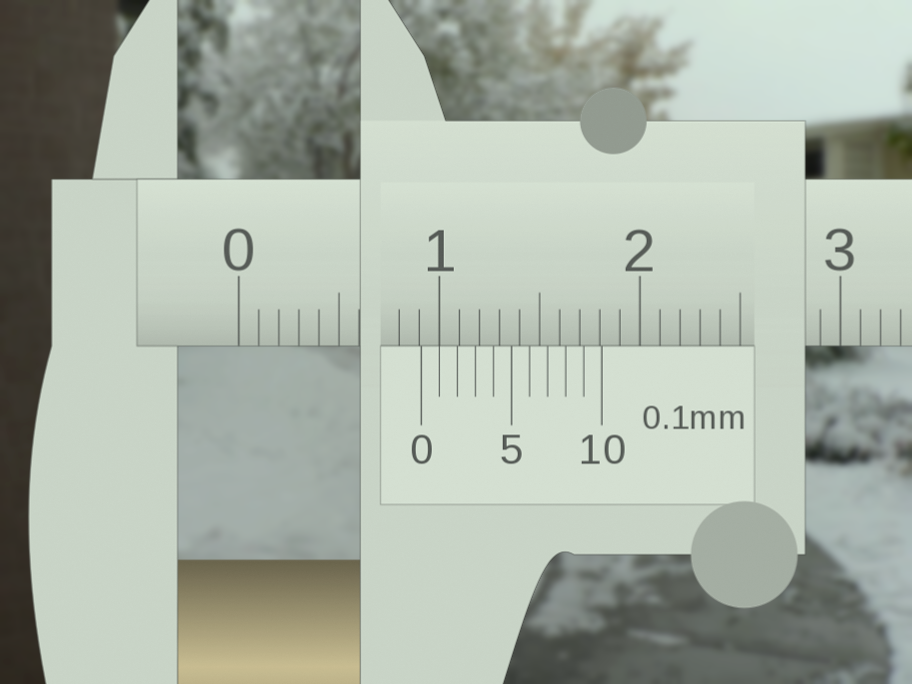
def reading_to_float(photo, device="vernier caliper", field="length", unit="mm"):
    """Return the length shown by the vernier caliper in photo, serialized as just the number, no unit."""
9.1
